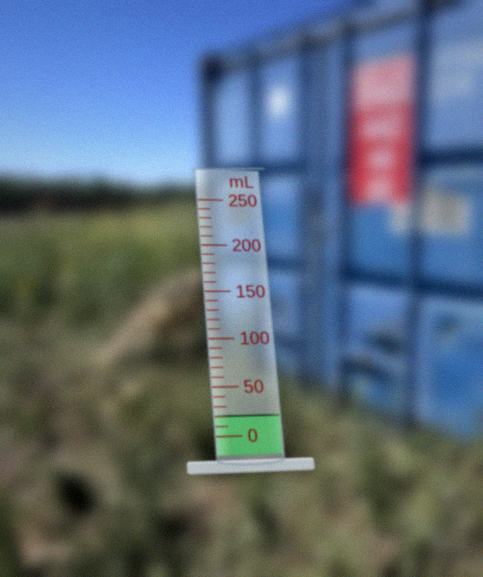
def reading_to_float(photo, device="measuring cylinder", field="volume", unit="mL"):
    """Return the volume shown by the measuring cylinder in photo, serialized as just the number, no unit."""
20
